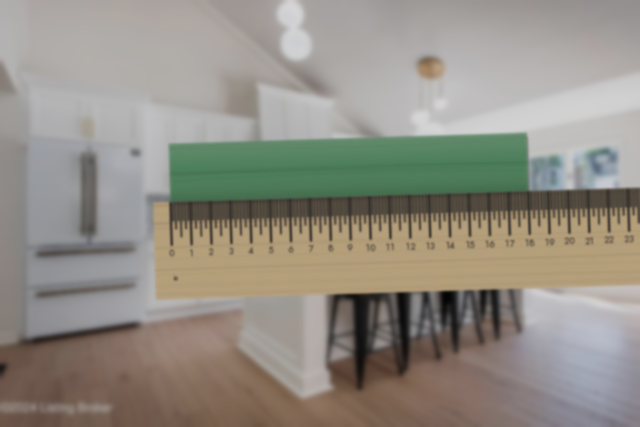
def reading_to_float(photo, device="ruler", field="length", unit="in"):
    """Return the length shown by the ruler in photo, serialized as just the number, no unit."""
18
